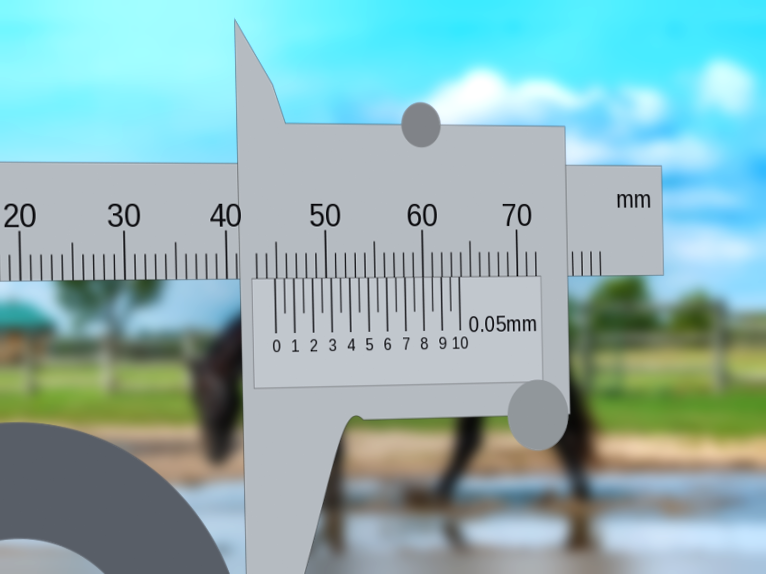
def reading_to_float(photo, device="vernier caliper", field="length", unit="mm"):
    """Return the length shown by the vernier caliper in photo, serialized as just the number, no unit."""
44.8
